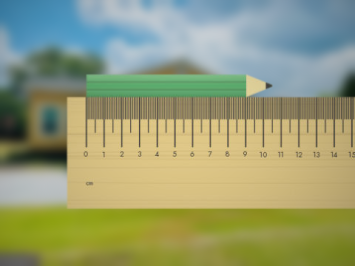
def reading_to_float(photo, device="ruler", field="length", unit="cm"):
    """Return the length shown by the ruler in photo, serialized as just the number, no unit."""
10.5
